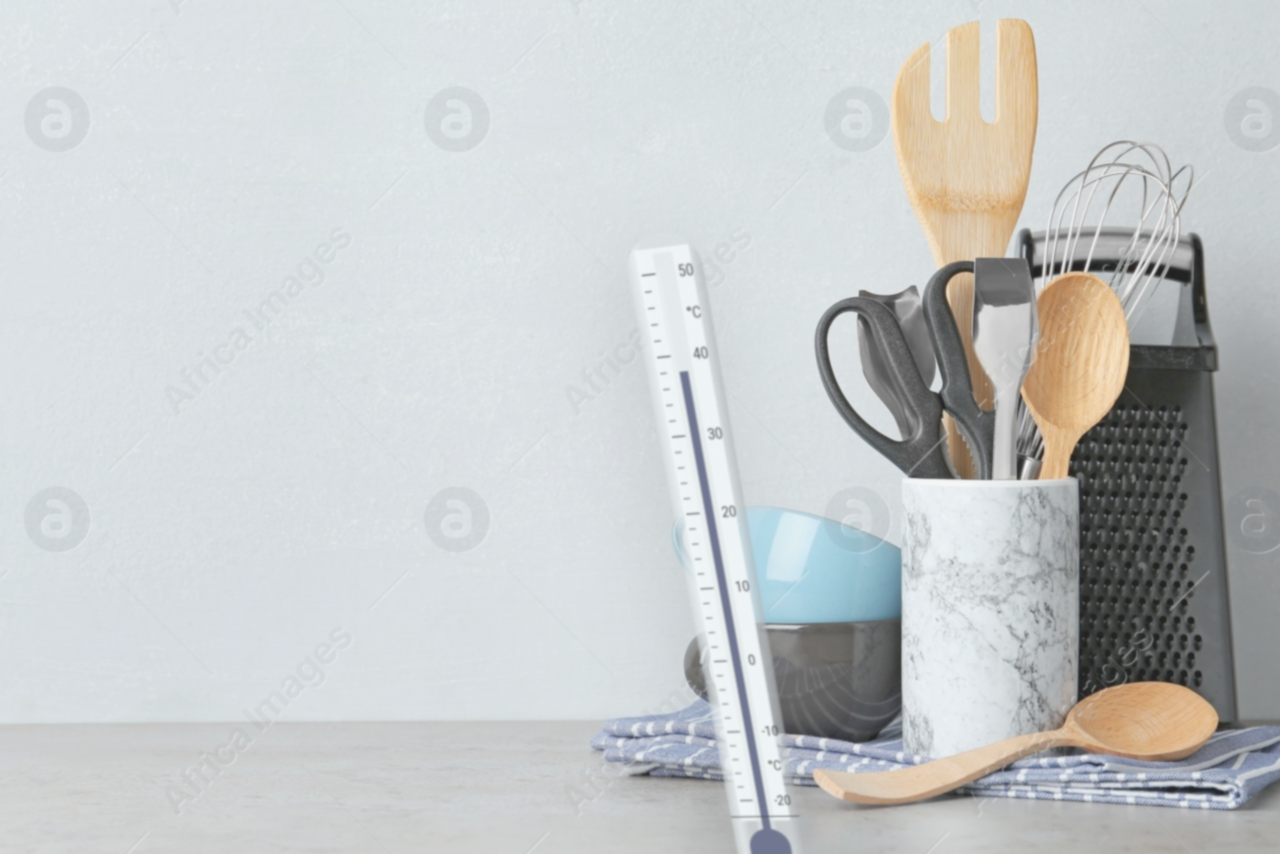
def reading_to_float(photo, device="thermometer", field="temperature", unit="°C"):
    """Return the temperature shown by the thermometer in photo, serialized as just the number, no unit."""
38
